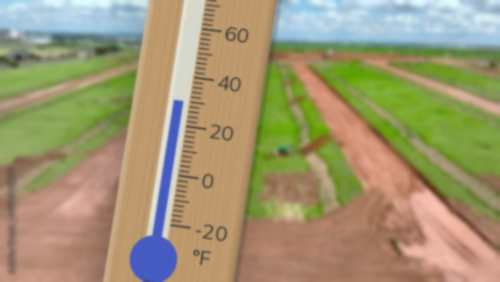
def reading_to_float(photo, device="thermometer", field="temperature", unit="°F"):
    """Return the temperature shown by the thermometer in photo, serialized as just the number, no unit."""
30
